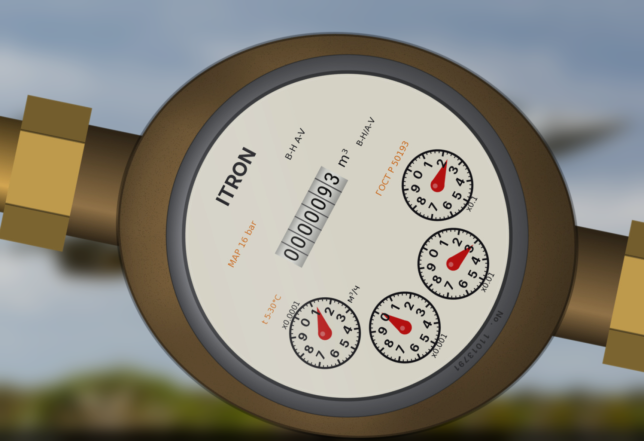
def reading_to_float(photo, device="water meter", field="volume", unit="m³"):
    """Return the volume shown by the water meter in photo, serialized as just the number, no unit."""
93.2301
